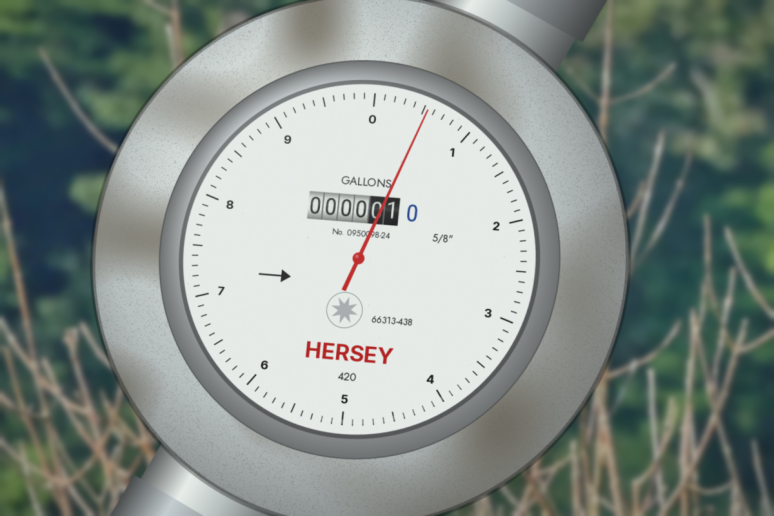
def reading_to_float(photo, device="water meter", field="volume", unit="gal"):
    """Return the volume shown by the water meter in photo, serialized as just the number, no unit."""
10.5
